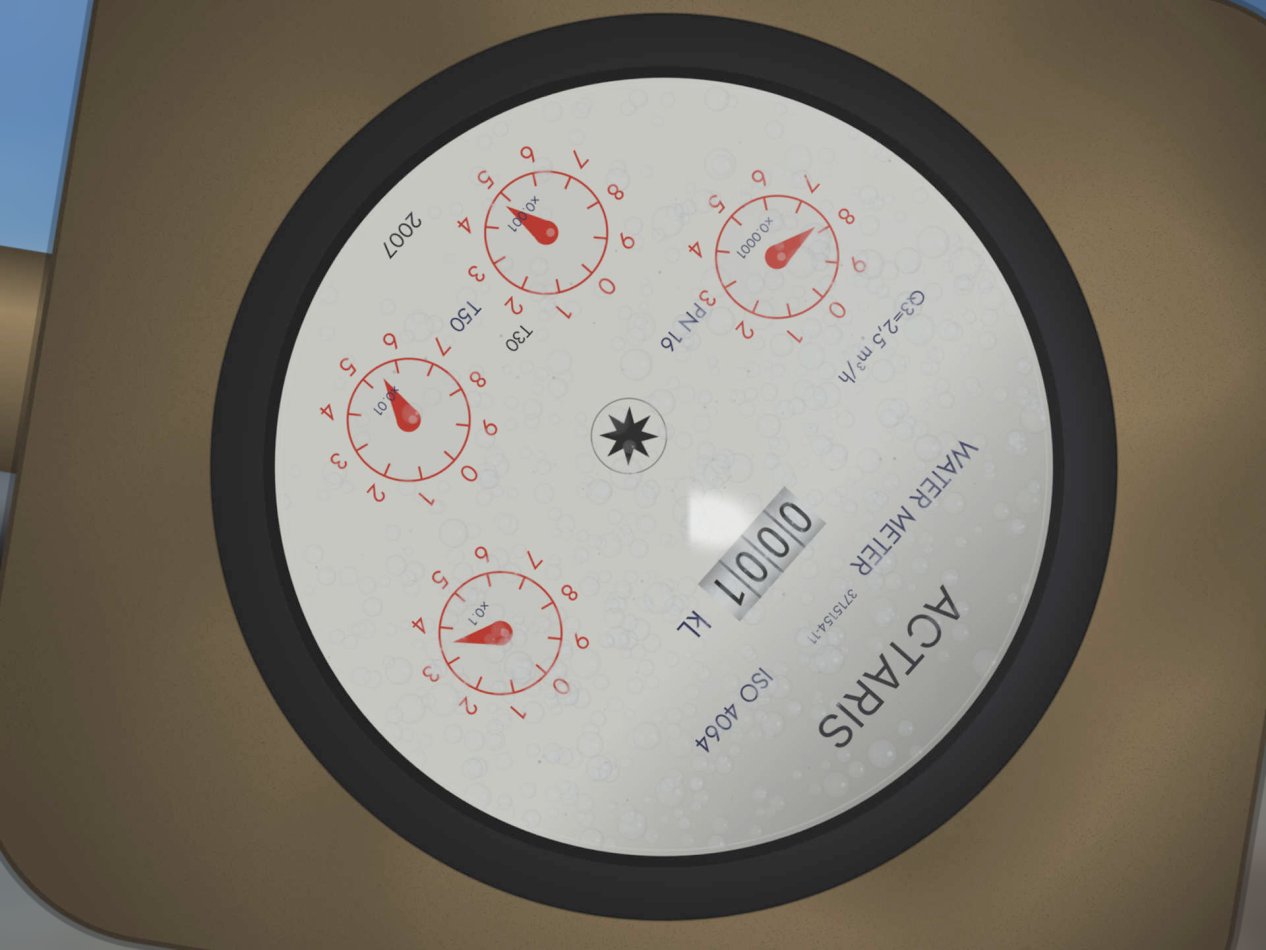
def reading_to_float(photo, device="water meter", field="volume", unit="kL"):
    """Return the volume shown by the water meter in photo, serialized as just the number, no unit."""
1.3547
